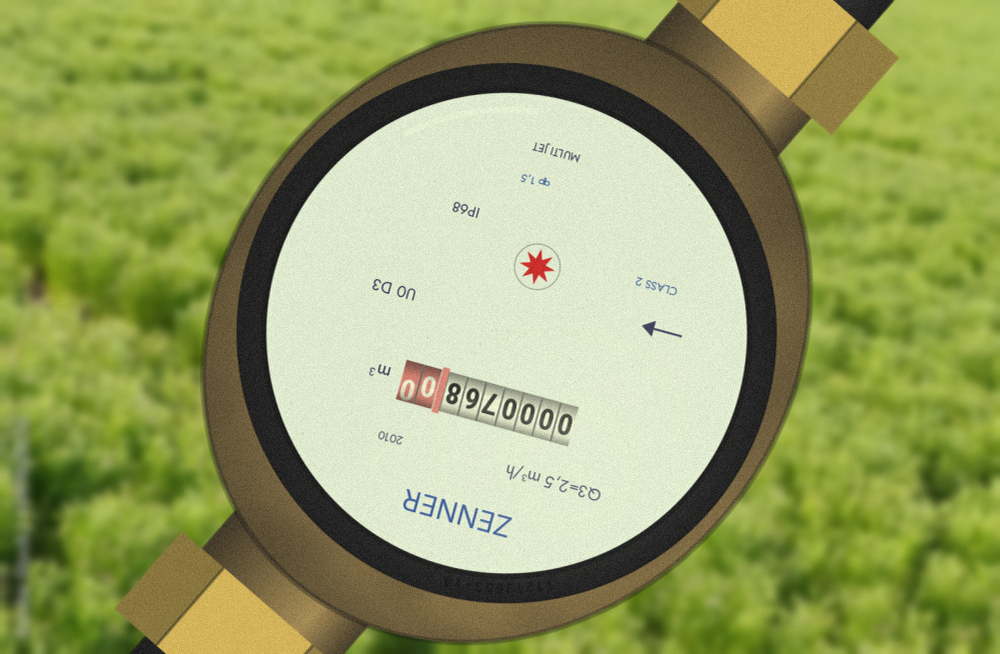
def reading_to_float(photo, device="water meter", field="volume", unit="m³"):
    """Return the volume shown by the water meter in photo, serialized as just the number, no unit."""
768.00
